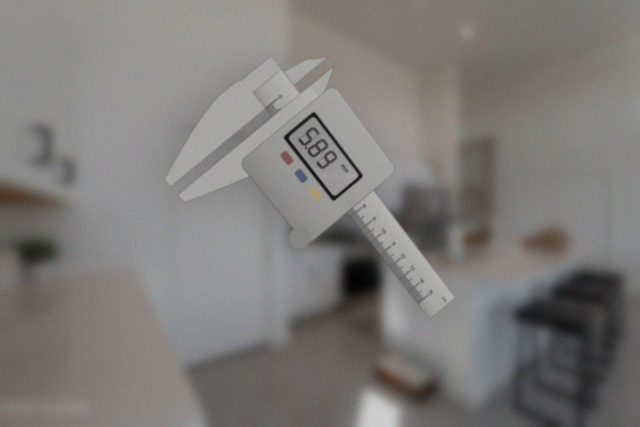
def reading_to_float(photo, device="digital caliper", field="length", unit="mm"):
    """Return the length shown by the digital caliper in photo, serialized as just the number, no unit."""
5.89
